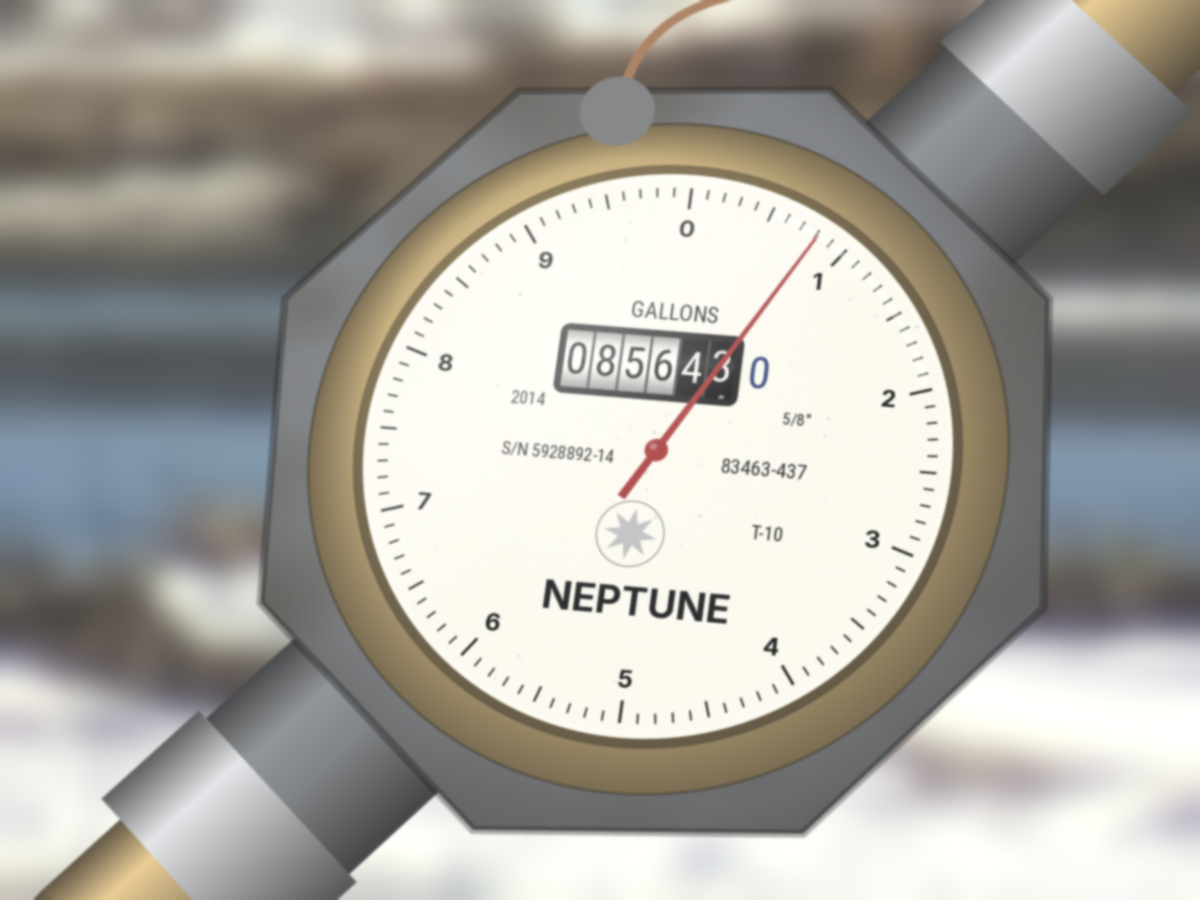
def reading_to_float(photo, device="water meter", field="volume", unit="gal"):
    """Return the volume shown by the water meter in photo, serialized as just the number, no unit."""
856430.8
